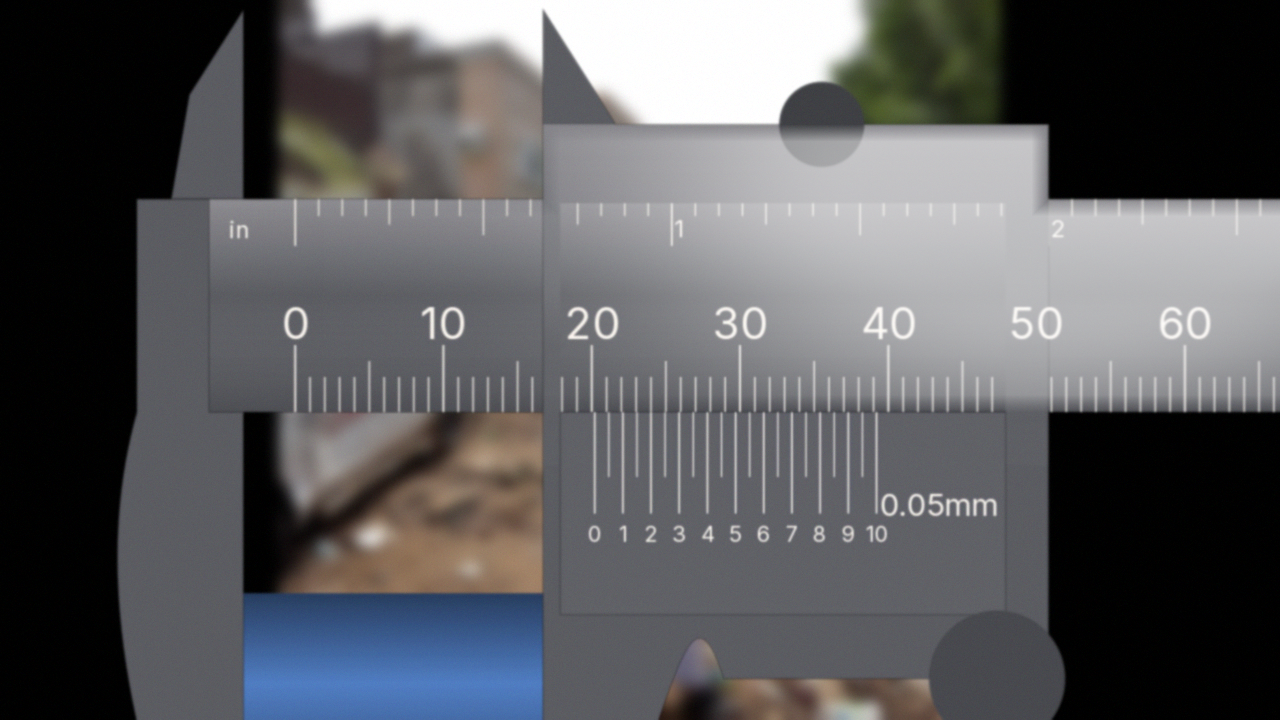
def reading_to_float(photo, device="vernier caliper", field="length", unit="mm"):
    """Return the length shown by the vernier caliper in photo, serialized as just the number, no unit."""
20.2
